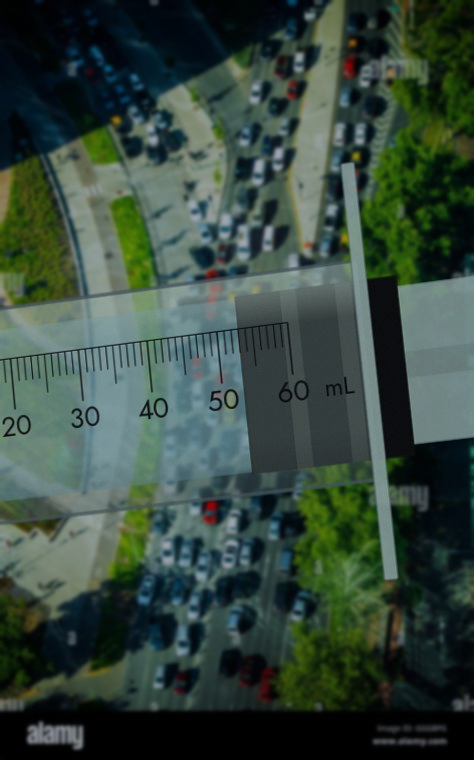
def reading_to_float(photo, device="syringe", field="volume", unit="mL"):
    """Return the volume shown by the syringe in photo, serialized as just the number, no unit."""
53
